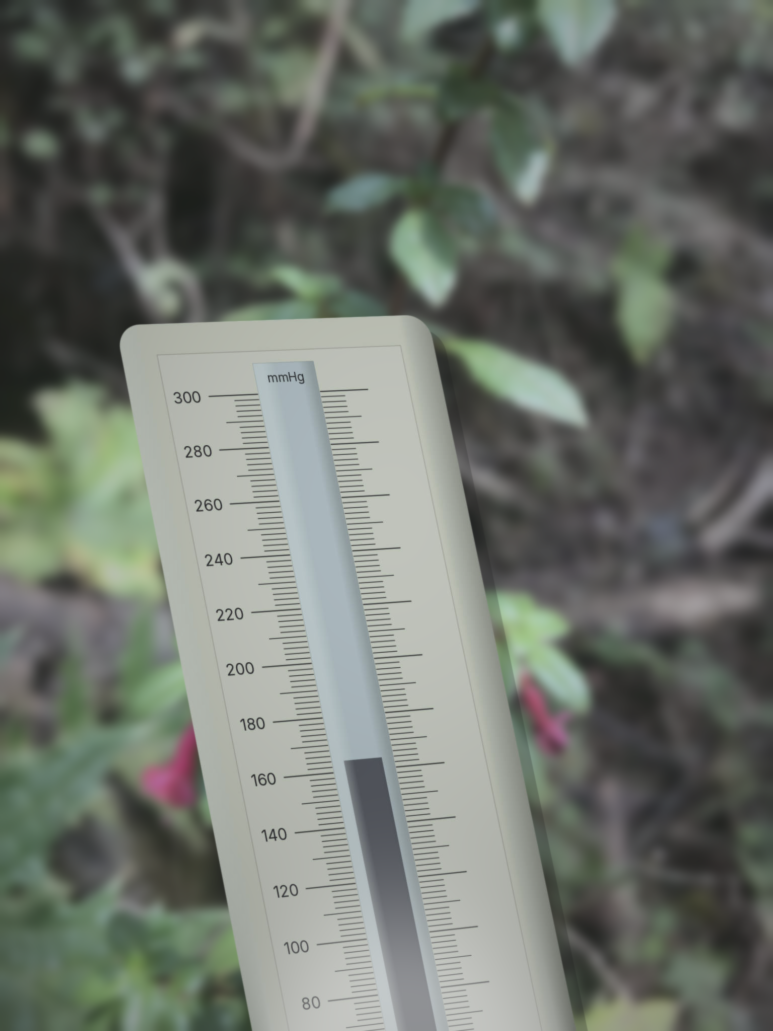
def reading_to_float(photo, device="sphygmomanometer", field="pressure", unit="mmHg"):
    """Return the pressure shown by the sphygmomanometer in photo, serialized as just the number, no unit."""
164
